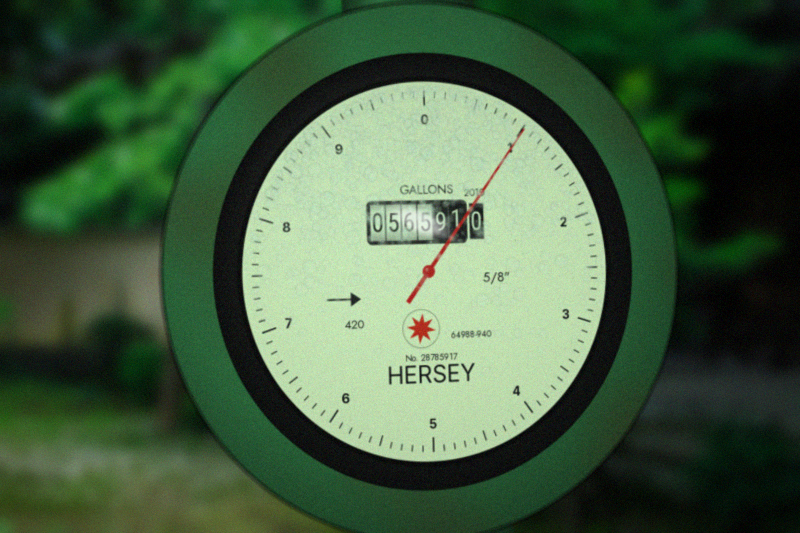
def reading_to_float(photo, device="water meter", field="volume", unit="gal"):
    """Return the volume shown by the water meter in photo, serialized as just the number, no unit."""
565911.0
